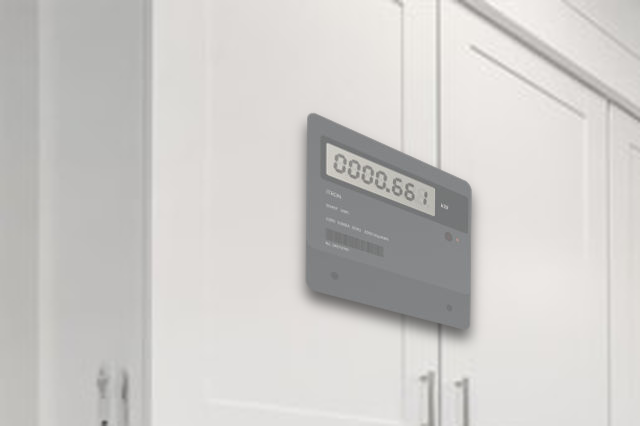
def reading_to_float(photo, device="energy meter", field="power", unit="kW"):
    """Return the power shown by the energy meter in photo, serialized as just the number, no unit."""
0.661
